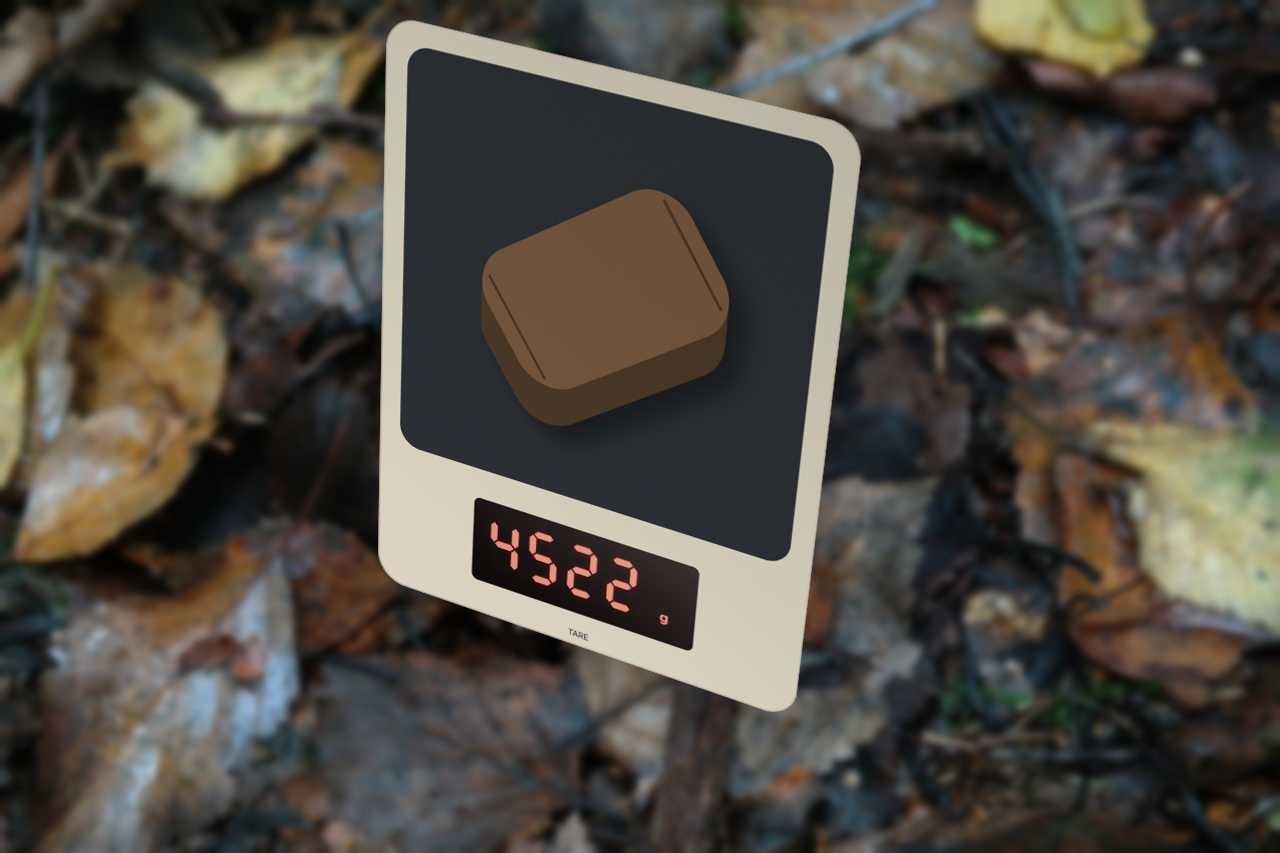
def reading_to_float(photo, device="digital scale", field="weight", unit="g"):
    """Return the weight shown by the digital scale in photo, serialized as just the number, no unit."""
4522
